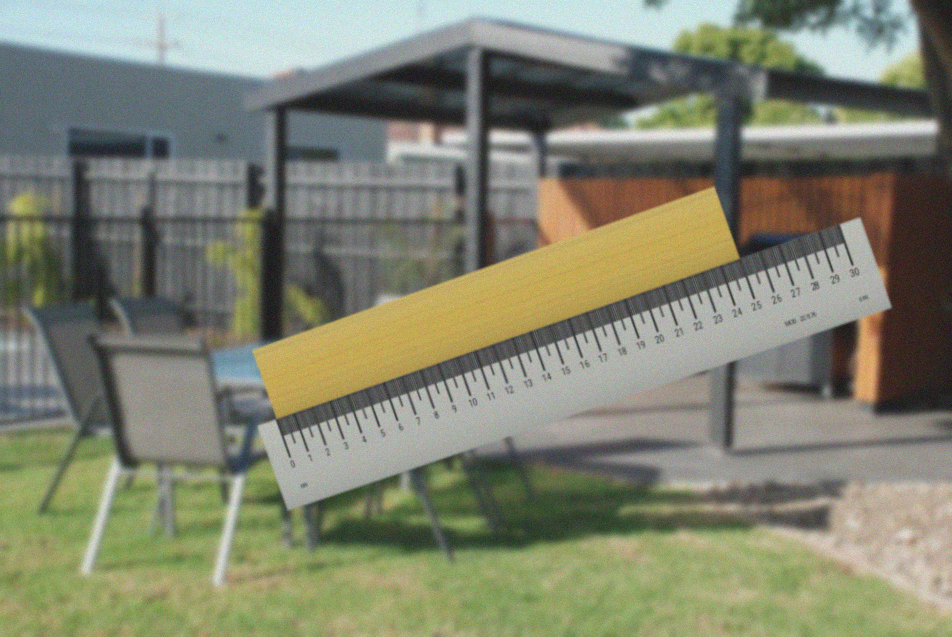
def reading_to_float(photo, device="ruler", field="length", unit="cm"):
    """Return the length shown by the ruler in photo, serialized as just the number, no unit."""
25
